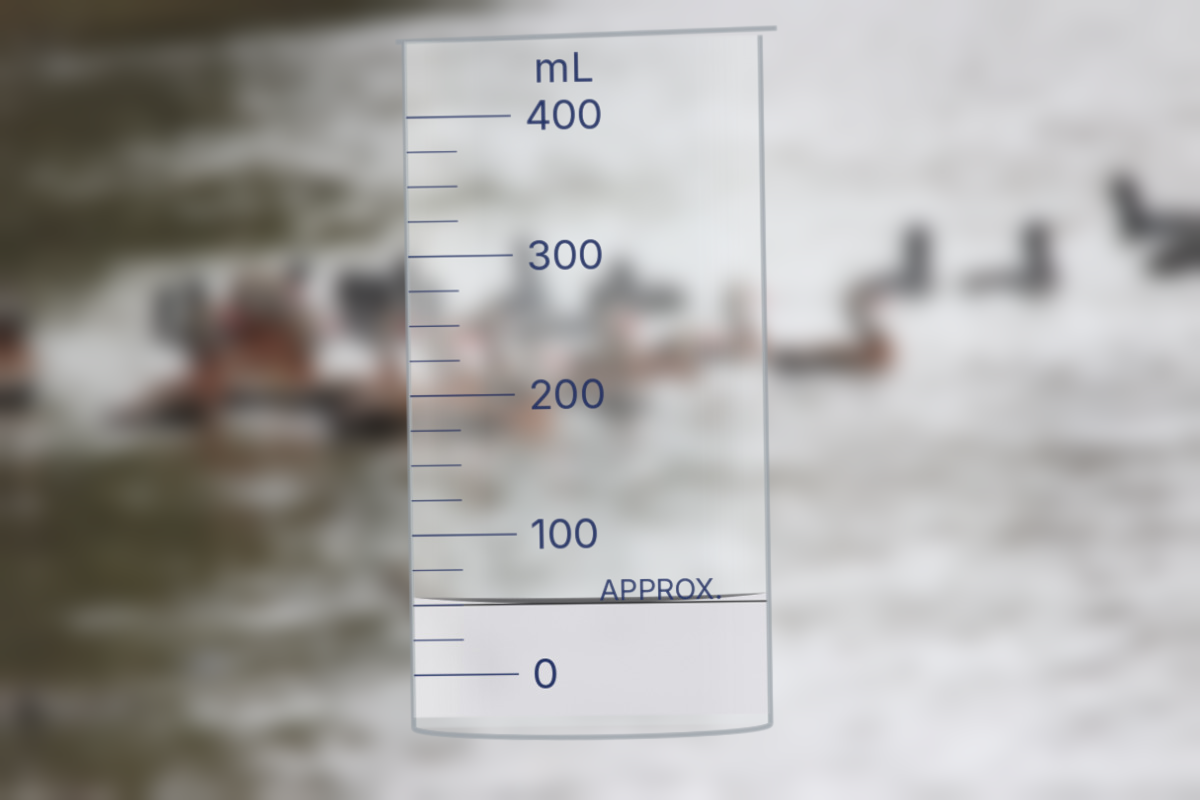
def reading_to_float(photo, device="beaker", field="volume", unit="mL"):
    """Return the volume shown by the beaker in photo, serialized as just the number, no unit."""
50
